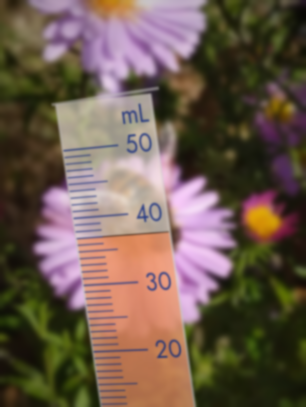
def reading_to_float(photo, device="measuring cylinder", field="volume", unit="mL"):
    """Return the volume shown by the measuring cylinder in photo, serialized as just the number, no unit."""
37
